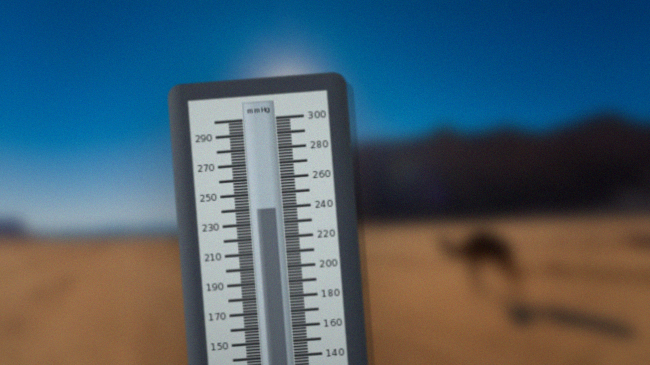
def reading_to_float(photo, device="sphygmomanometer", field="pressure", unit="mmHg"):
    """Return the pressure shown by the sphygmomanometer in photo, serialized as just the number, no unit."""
240
